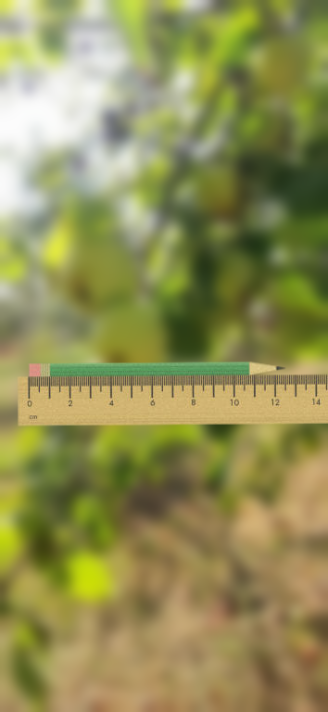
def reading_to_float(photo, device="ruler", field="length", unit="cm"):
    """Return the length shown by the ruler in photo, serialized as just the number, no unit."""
12.5
